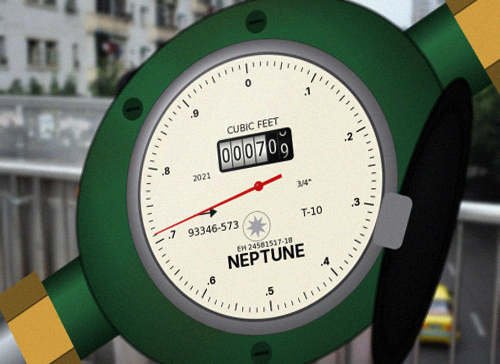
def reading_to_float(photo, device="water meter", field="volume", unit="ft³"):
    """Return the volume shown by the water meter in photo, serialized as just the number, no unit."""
708.71
